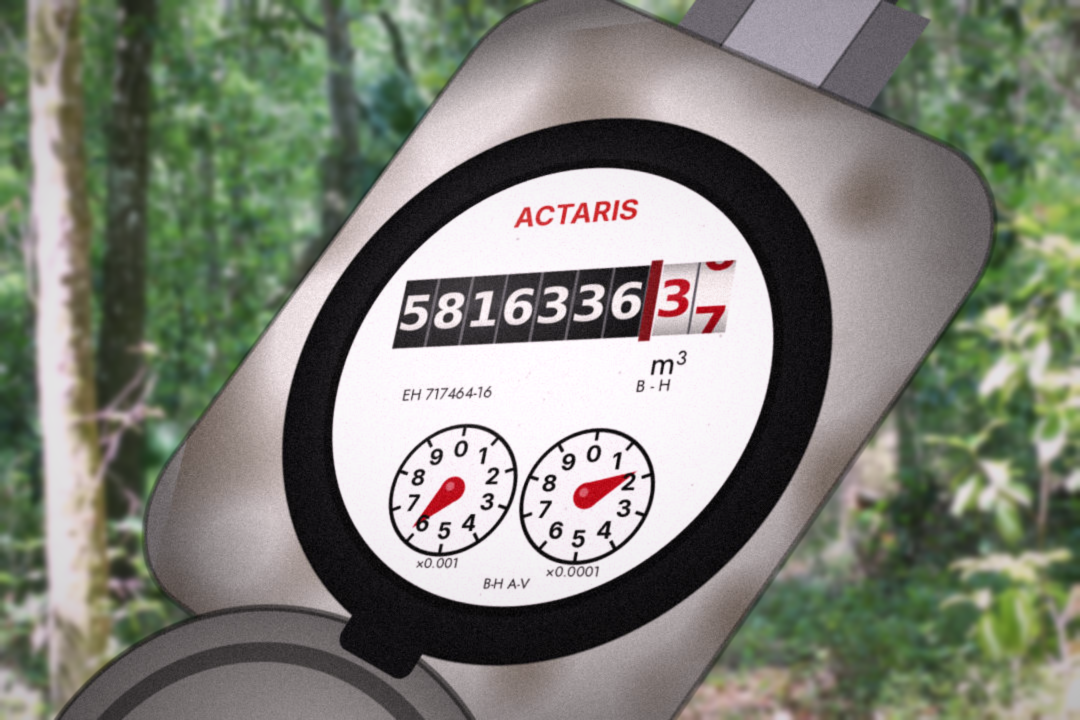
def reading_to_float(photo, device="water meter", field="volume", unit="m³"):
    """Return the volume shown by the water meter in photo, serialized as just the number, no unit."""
5816336.3661
